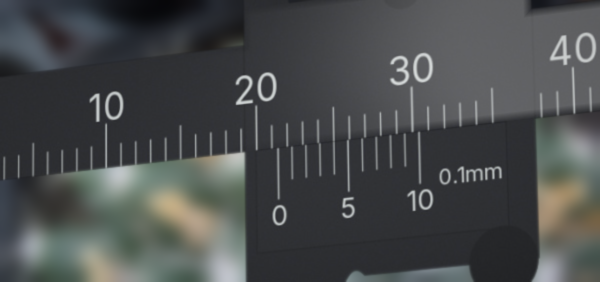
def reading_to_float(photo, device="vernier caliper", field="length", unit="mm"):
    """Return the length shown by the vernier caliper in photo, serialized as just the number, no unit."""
21.4
